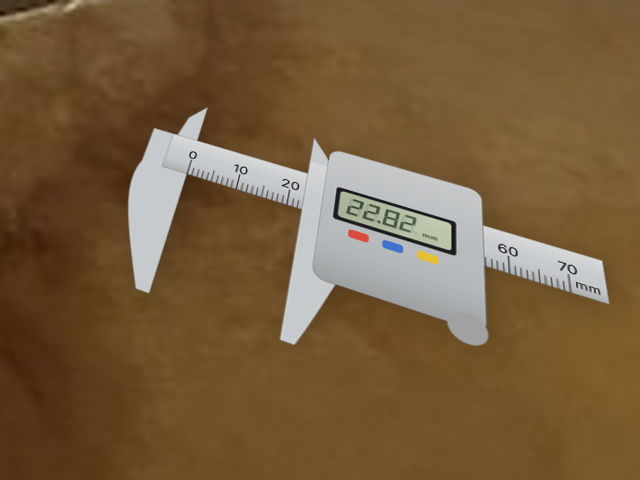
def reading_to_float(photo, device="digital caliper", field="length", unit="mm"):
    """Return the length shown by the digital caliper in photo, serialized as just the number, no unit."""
22.82
